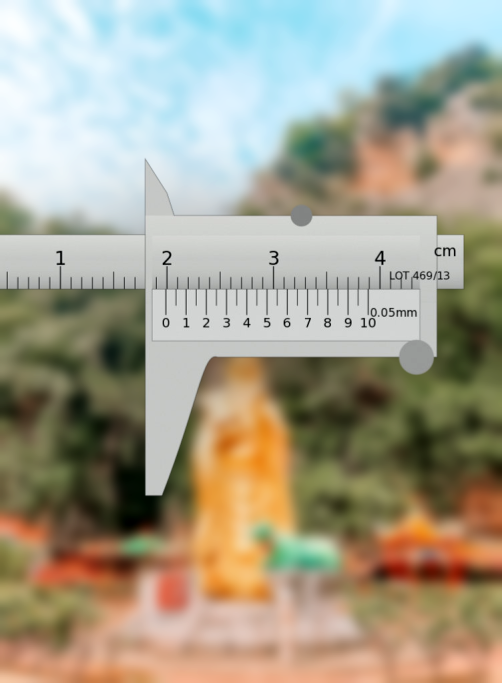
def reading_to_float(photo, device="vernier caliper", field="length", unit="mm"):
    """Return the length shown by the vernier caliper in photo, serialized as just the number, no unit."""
19.9
